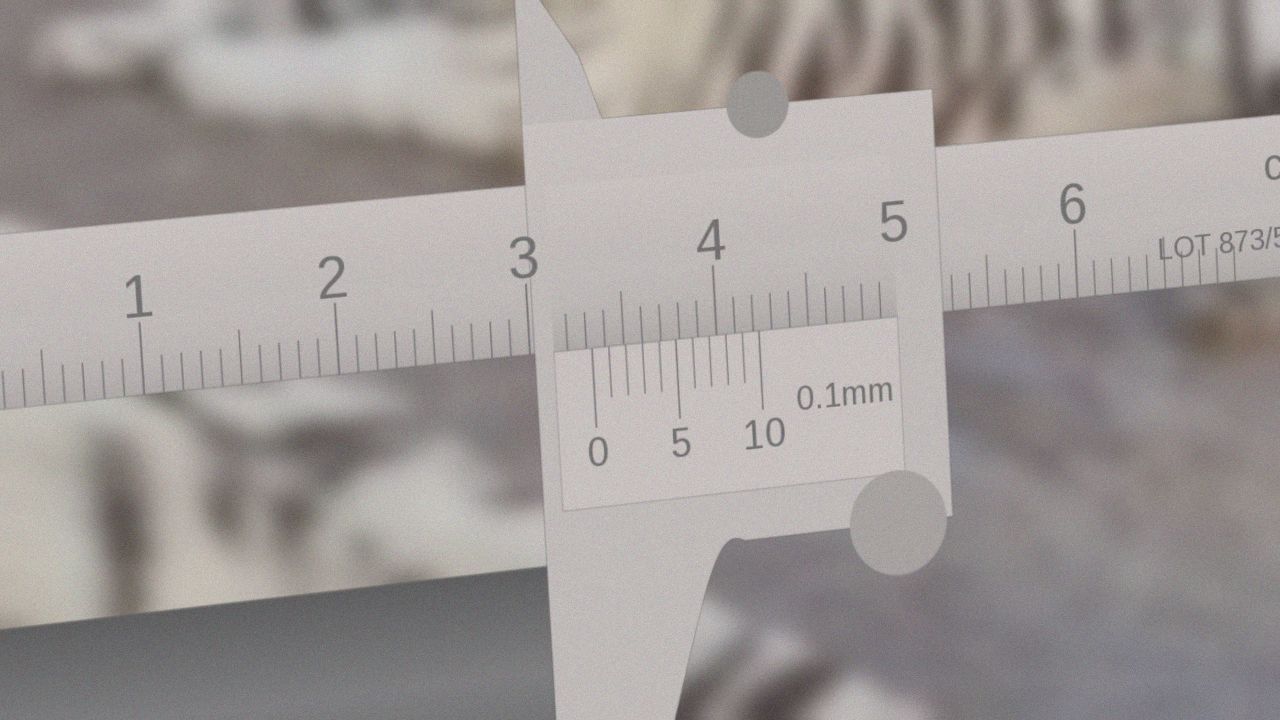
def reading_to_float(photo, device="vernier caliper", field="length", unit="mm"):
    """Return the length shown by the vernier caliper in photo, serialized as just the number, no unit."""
33.3
